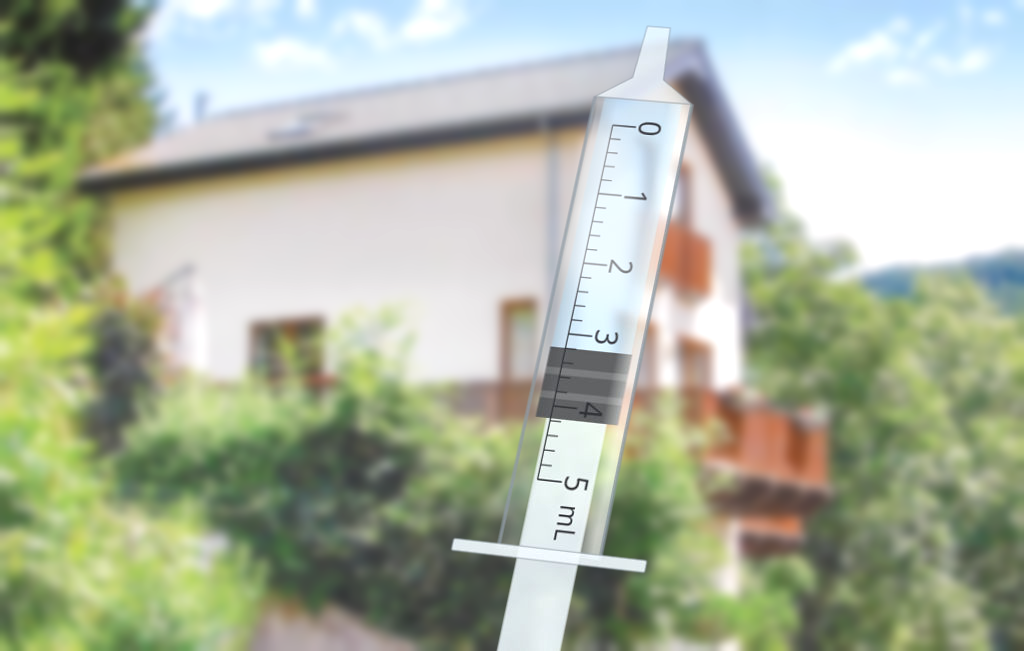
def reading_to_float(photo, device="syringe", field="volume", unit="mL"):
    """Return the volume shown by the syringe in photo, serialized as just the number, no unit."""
3.2
